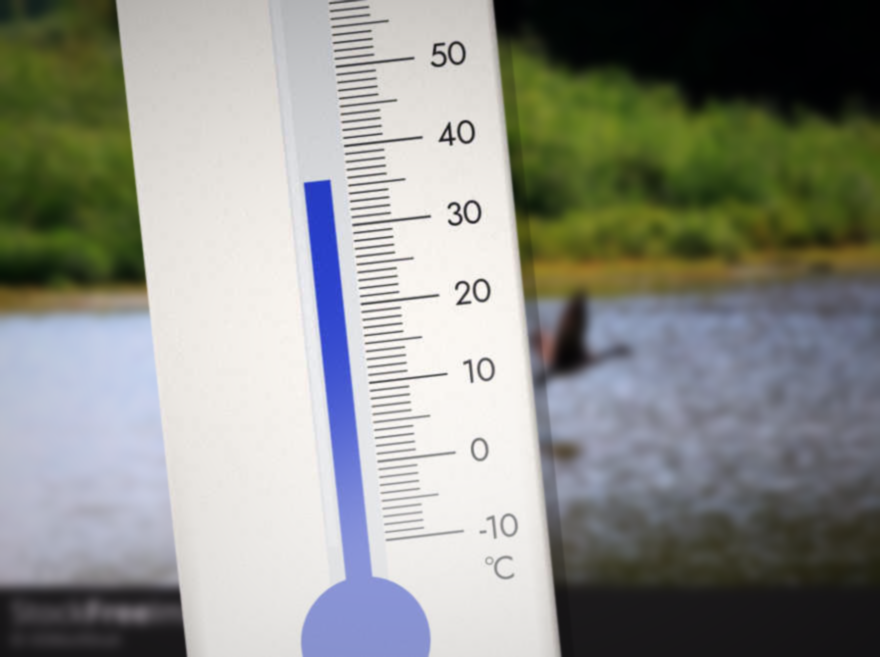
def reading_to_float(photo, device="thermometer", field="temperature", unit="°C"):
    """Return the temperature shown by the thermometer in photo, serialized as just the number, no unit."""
36
